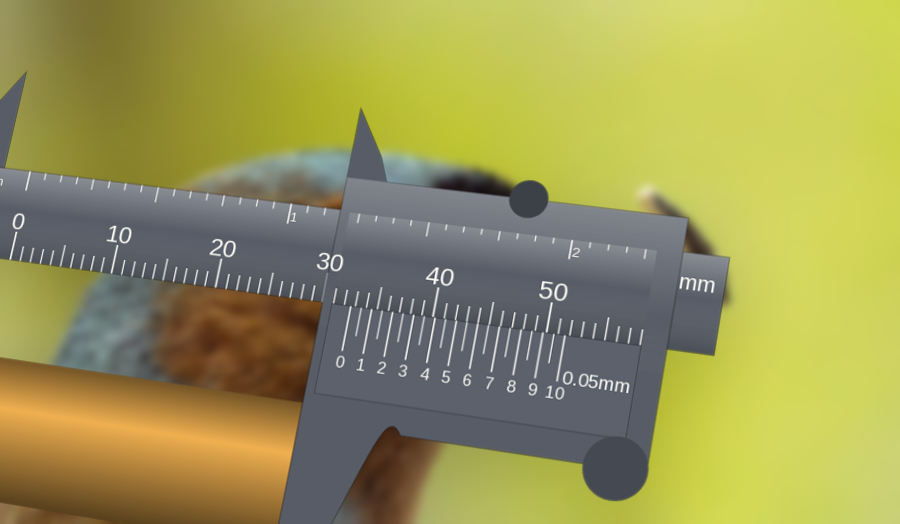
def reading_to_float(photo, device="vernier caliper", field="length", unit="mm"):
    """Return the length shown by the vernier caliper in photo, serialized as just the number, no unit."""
32.6
